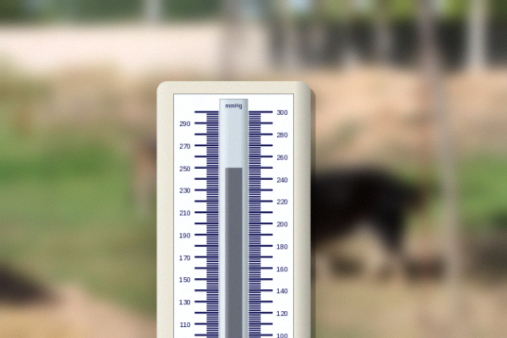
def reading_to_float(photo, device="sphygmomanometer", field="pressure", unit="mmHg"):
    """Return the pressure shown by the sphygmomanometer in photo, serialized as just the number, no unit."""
250
